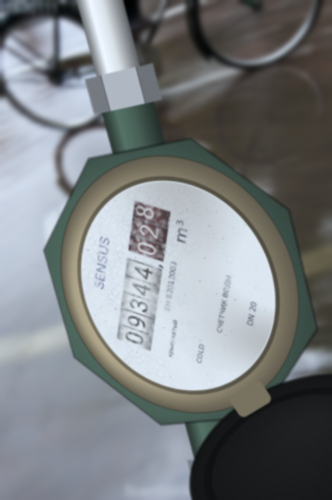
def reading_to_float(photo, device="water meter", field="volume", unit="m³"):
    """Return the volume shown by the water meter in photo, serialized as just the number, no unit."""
9344.028
